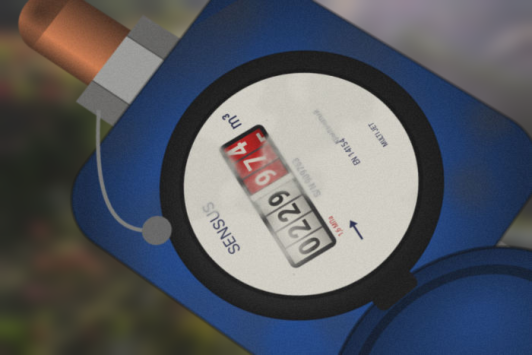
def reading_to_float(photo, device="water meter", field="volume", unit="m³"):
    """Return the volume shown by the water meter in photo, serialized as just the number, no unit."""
229.974
